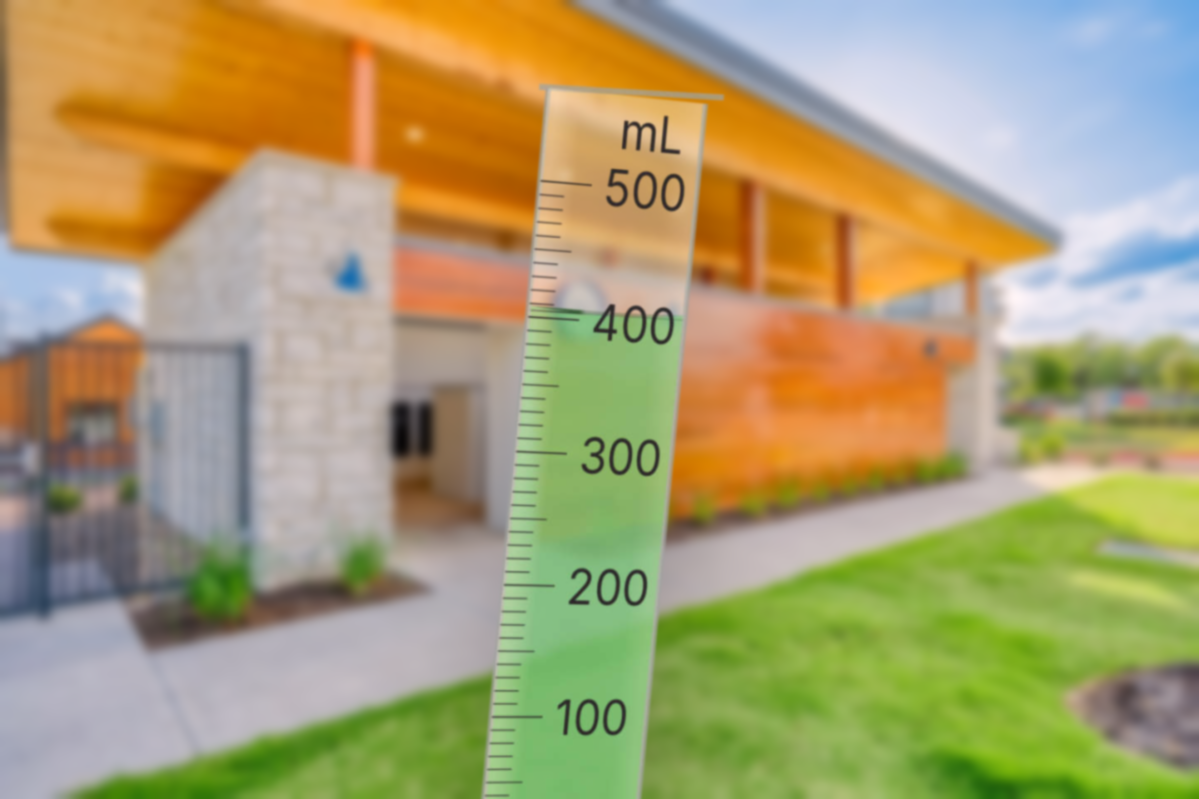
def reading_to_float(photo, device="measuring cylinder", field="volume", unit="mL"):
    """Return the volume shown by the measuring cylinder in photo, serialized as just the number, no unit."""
405
